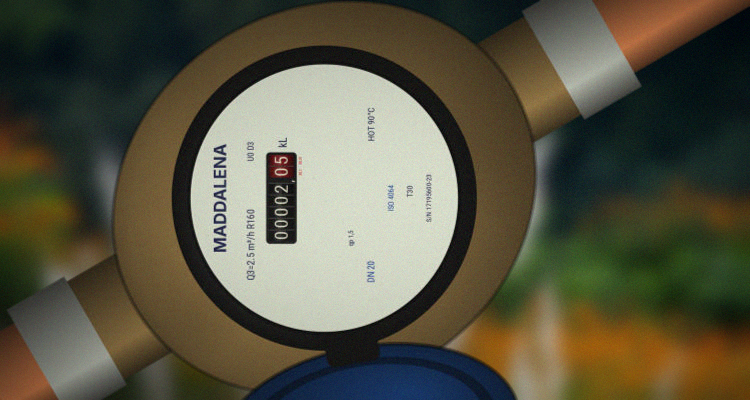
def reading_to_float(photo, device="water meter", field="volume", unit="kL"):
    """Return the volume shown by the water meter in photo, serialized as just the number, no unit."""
2.05
